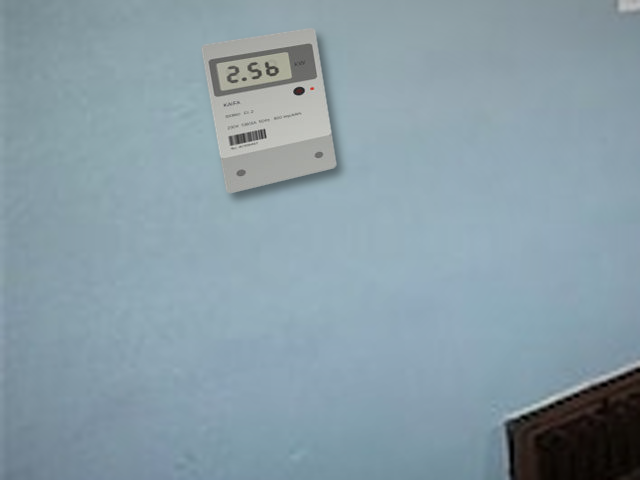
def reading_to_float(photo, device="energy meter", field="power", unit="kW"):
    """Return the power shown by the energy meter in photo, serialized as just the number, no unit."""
2.56
